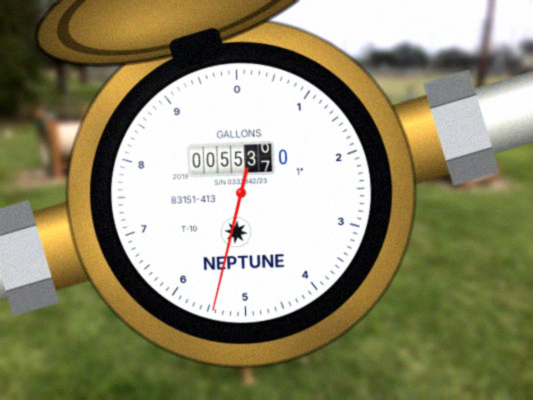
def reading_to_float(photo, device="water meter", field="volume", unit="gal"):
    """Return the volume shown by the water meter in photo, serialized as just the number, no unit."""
55365.4
